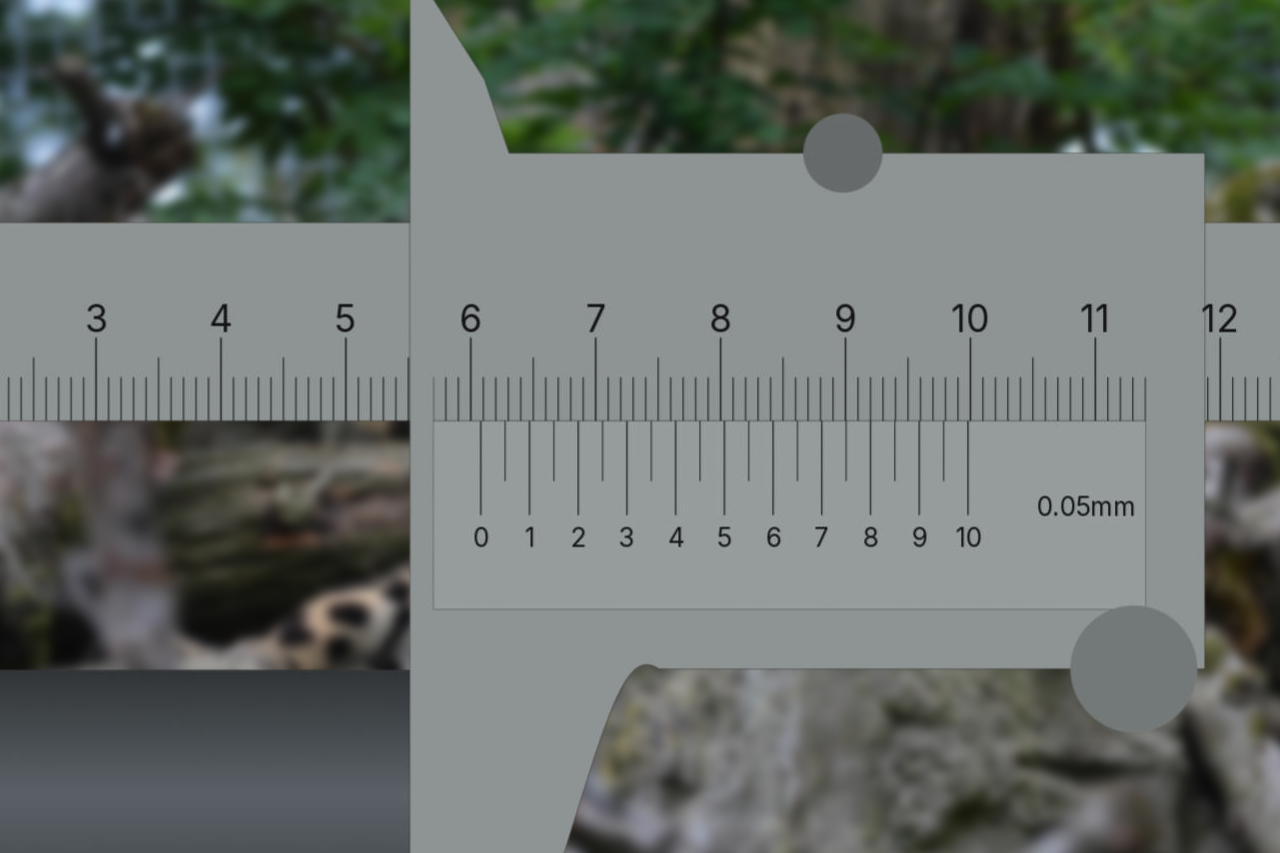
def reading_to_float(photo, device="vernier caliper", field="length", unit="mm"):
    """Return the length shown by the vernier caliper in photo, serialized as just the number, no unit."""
60.8
